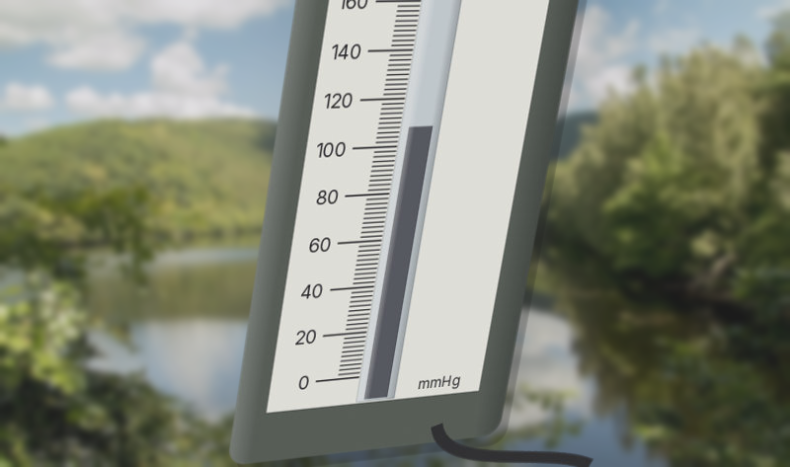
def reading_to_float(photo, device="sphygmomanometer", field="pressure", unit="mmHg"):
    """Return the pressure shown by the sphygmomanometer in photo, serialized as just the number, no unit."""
108
